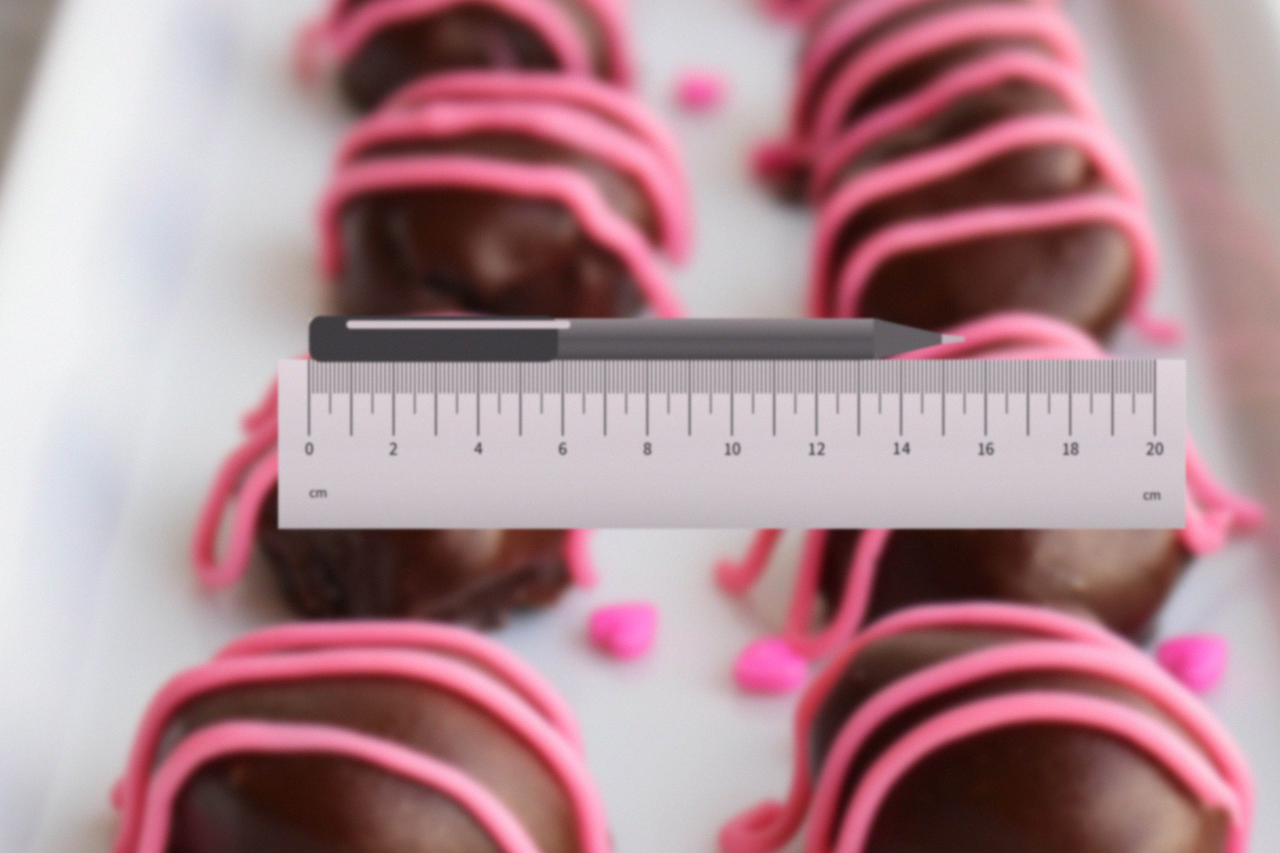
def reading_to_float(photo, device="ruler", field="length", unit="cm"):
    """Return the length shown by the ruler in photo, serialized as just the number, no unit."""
15.5
